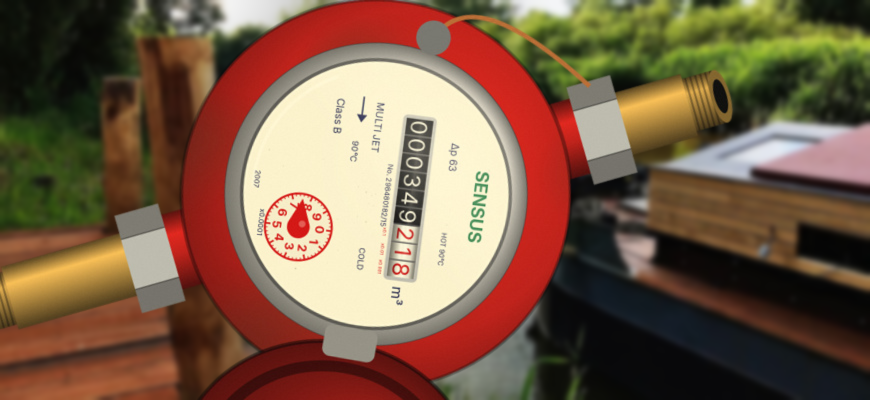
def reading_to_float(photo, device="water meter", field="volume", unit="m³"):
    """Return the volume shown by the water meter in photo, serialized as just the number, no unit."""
349.2187
